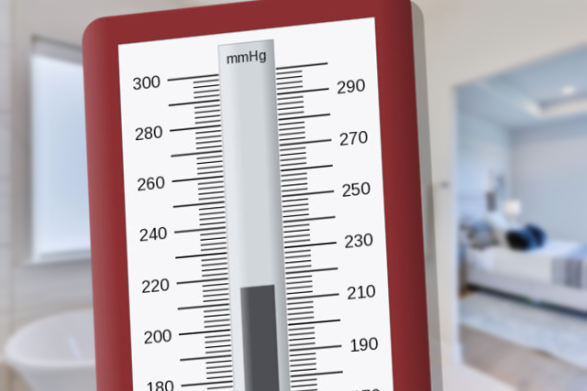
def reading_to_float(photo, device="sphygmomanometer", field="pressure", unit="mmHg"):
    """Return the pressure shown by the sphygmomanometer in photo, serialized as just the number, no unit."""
216
